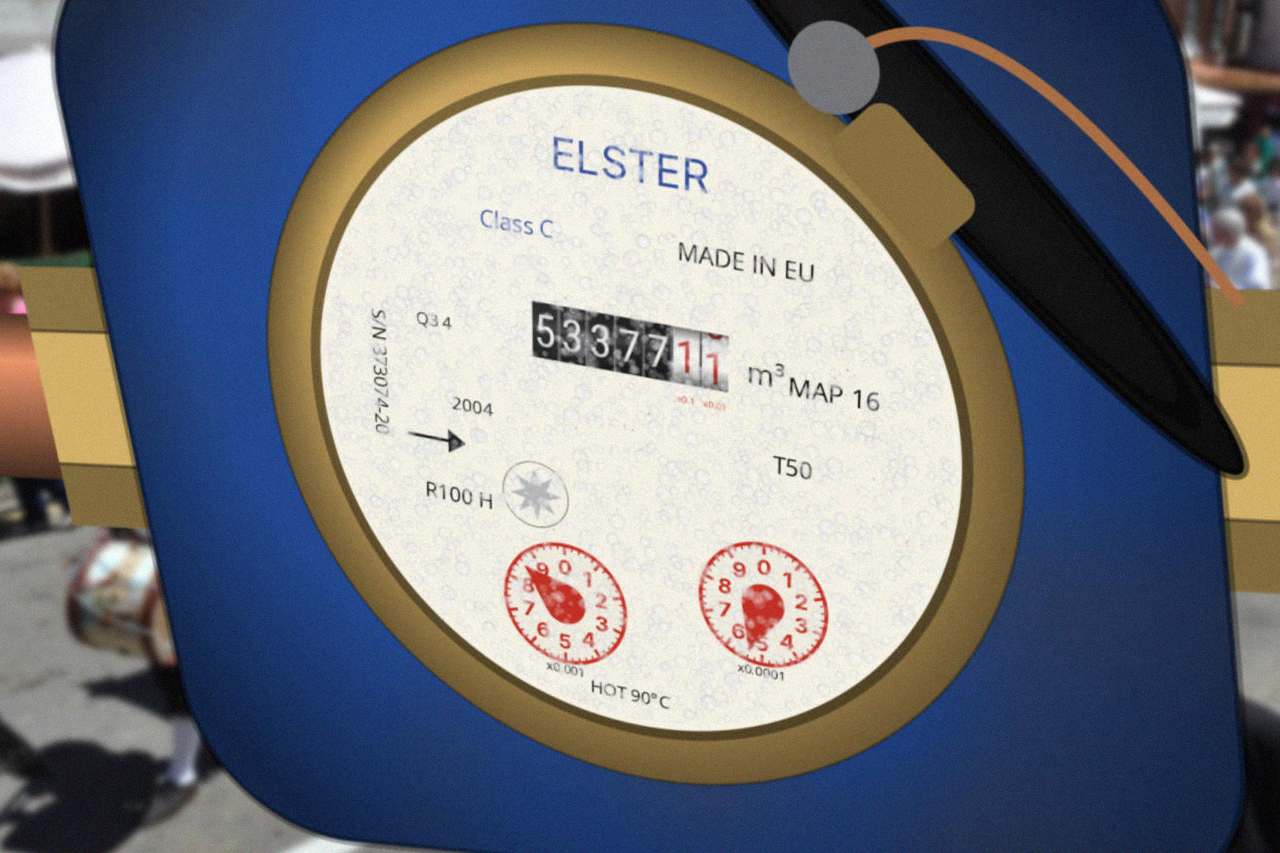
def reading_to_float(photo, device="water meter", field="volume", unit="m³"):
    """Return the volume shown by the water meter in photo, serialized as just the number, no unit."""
53377.1085
